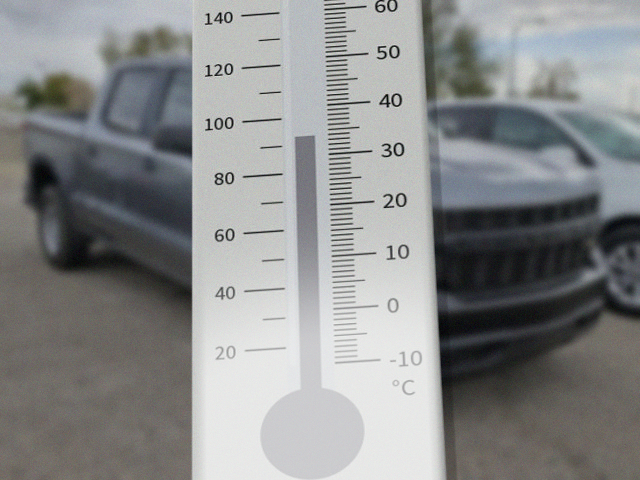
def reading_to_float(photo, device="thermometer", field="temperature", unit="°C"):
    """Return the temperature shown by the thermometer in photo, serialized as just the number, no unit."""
34
